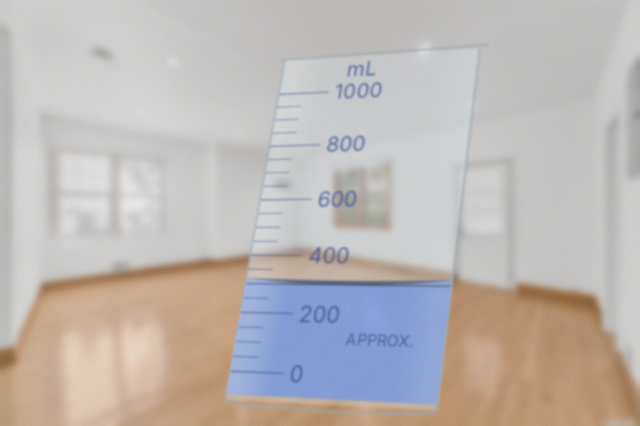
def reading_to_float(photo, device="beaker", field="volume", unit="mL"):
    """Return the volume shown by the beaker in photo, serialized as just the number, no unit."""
300
